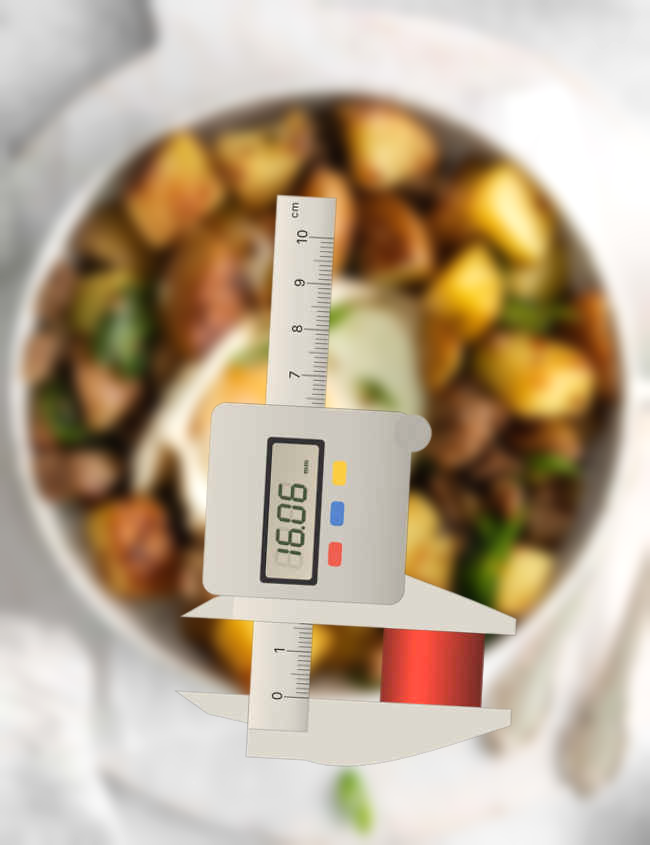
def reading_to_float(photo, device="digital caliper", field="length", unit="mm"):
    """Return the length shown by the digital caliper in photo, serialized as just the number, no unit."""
16.06
